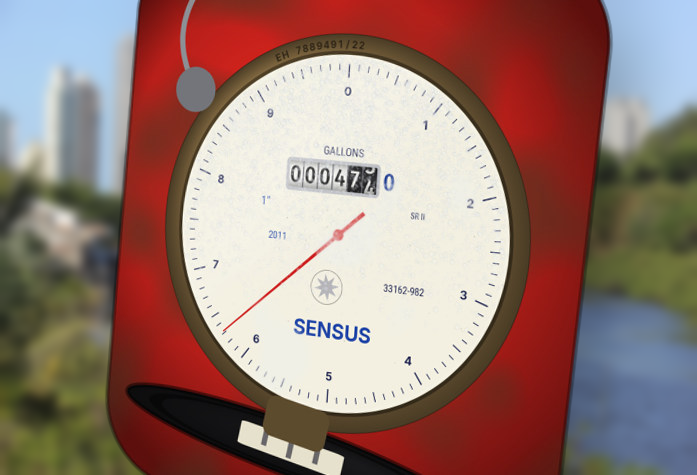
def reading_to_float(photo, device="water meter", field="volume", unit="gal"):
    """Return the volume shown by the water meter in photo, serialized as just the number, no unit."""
4736.3
